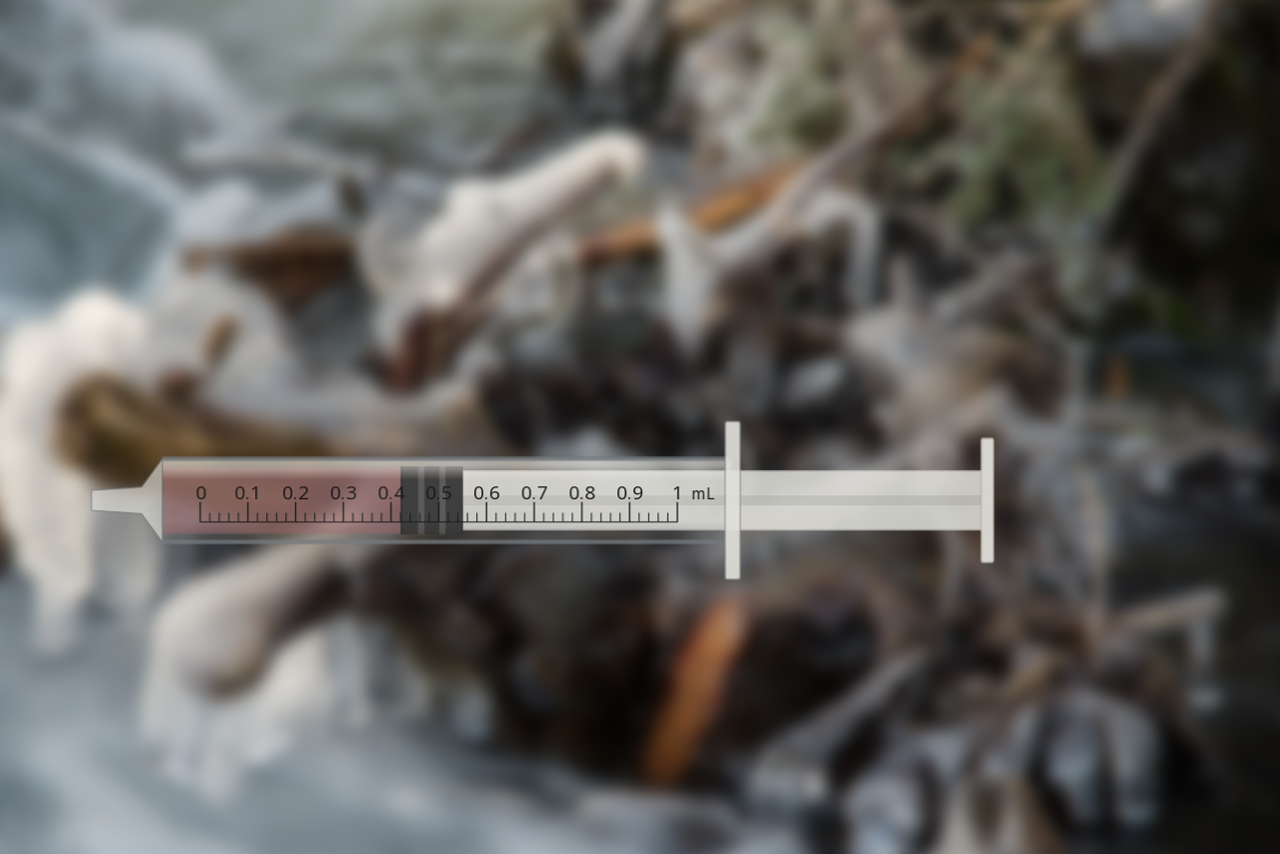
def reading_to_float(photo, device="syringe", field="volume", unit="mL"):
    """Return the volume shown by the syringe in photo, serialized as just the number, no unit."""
0.42
